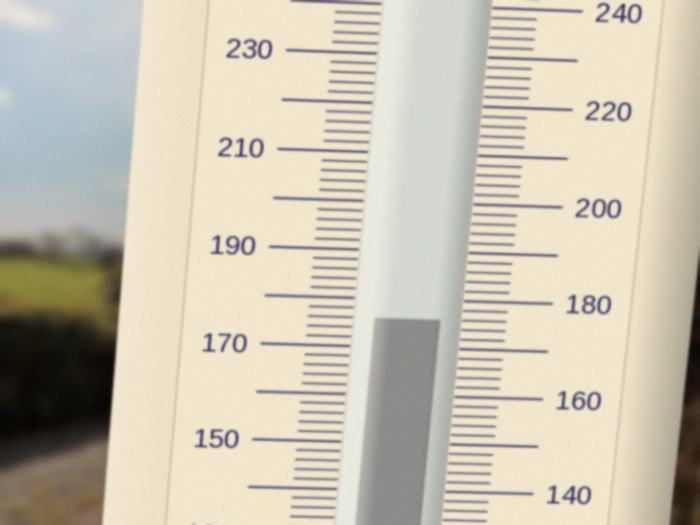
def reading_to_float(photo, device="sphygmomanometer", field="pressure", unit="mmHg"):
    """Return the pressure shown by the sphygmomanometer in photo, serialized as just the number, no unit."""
176
